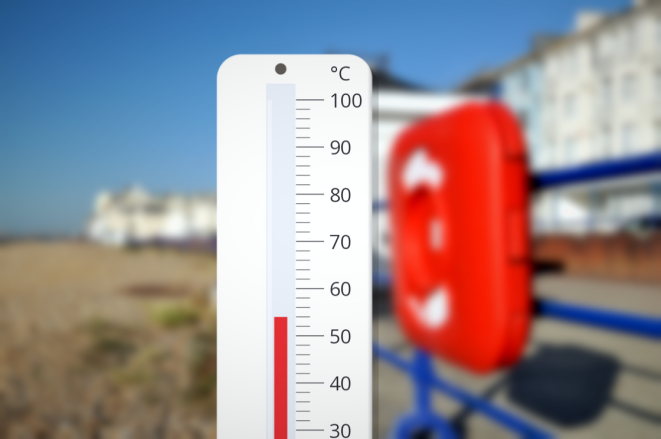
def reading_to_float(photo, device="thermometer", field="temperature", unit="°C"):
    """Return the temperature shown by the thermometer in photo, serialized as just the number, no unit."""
54
